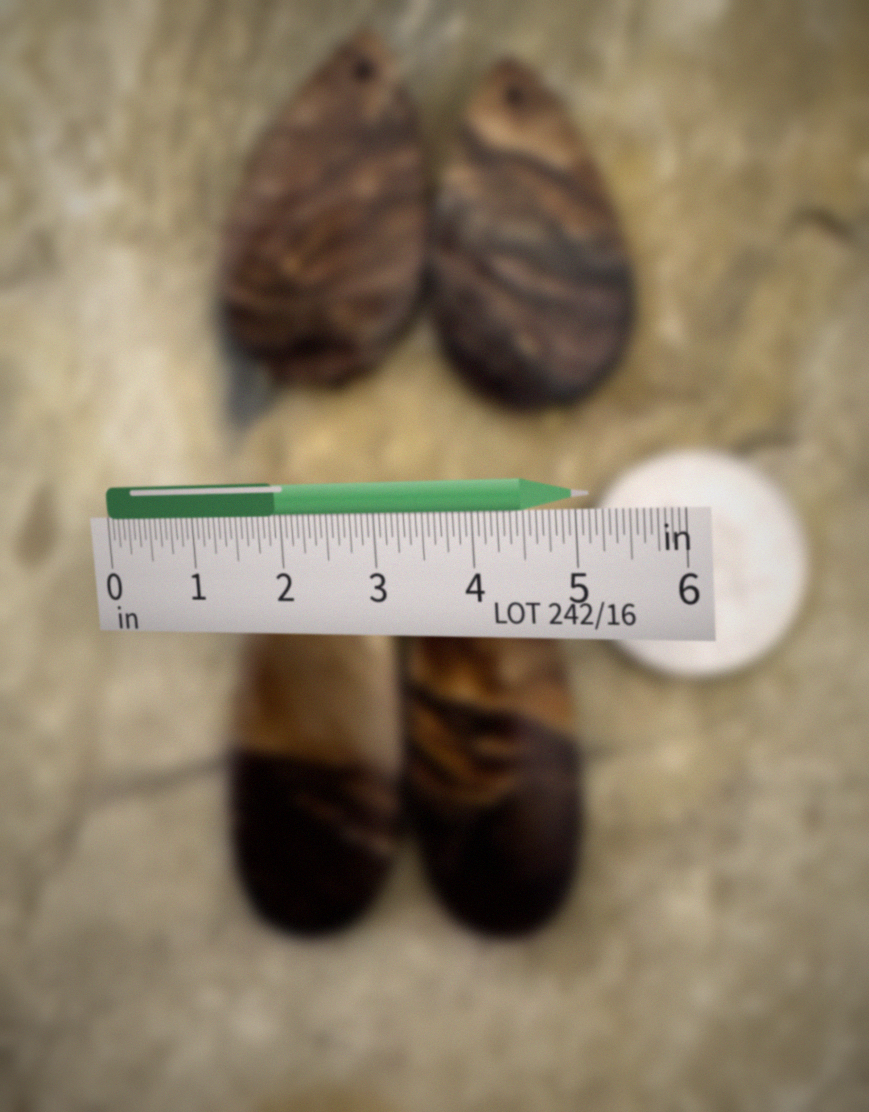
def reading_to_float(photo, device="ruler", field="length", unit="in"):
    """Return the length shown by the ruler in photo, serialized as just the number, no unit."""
5.125
